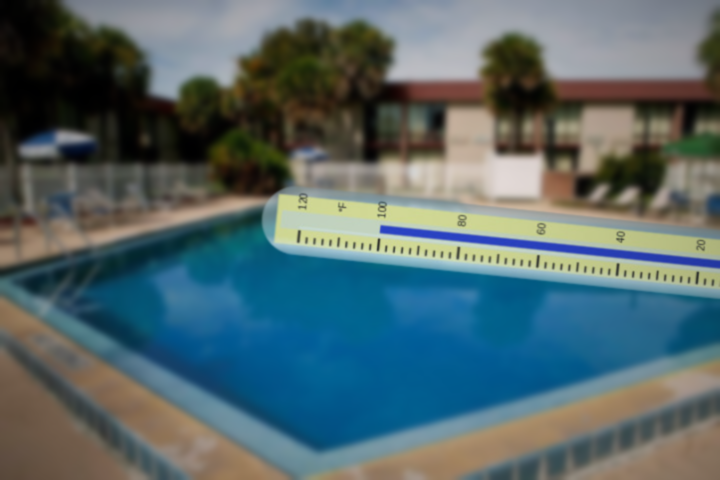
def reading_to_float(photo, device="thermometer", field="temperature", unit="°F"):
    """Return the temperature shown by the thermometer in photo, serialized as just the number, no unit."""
100
